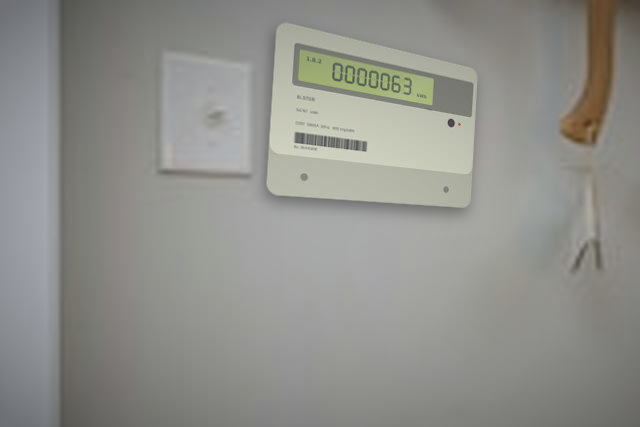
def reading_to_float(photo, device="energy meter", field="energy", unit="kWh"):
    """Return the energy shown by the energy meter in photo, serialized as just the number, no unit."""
63
